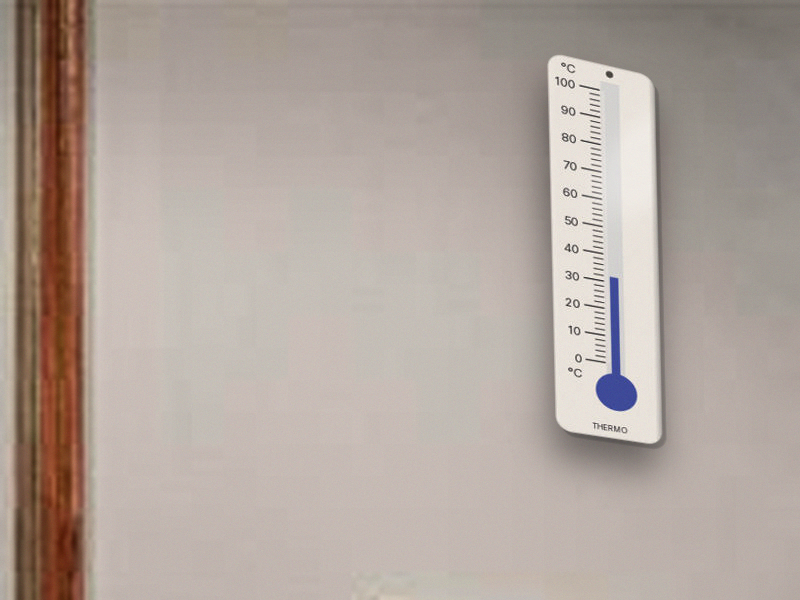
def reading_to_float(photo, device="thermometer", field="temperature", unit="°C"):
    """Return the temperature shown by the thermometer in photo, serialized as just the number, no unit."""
32
